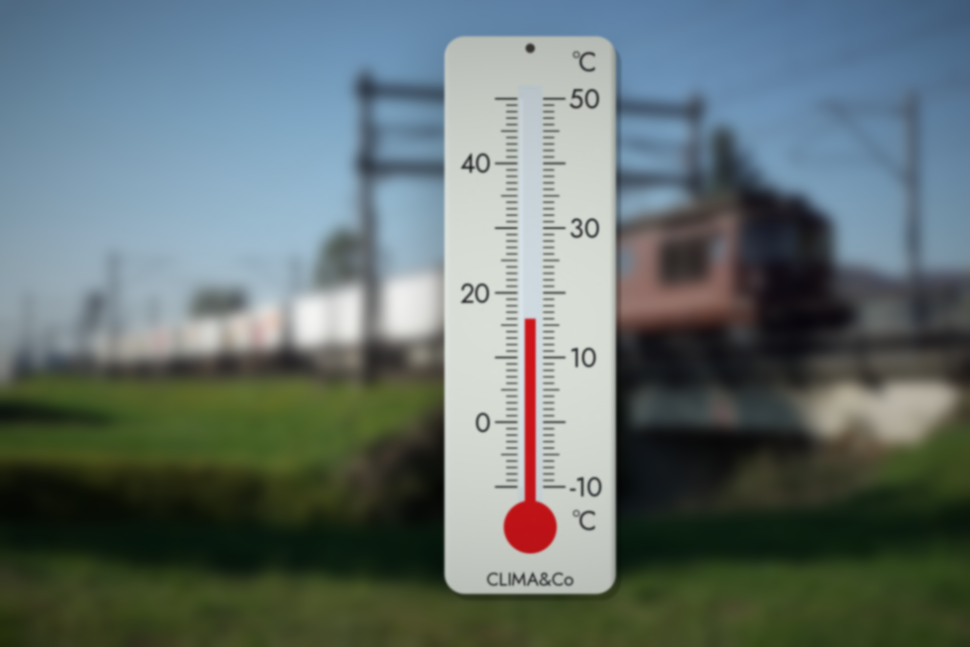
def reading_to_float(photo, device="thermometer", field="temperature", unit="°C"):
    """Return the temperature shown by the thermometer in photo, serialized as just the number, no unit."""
16
